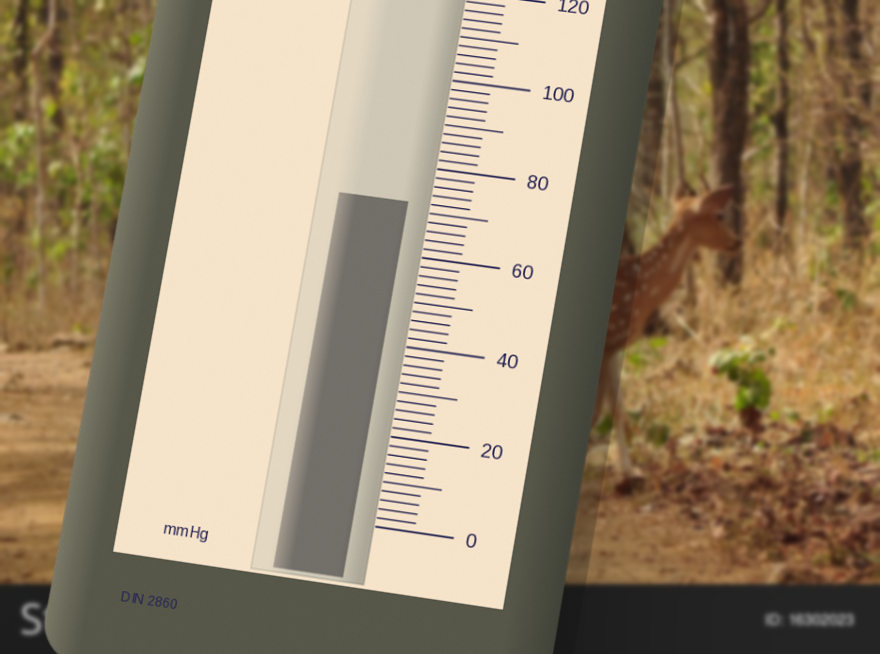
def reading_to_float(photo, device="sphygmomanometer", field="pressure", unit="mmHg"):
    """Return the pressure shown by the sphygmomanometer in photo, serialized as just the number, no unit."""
72
